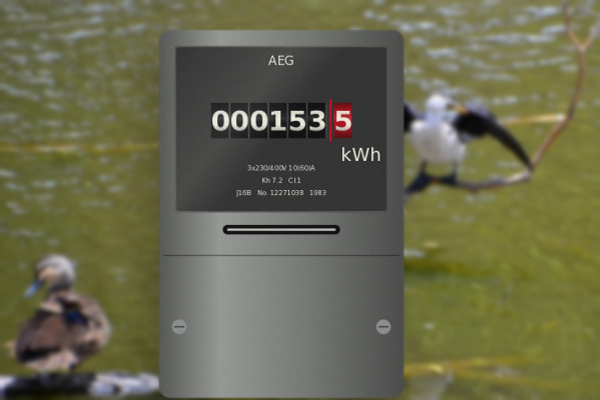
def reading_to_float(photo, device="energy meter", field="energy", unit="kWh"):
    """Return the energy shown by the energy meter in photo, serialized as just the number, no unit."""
153.5
